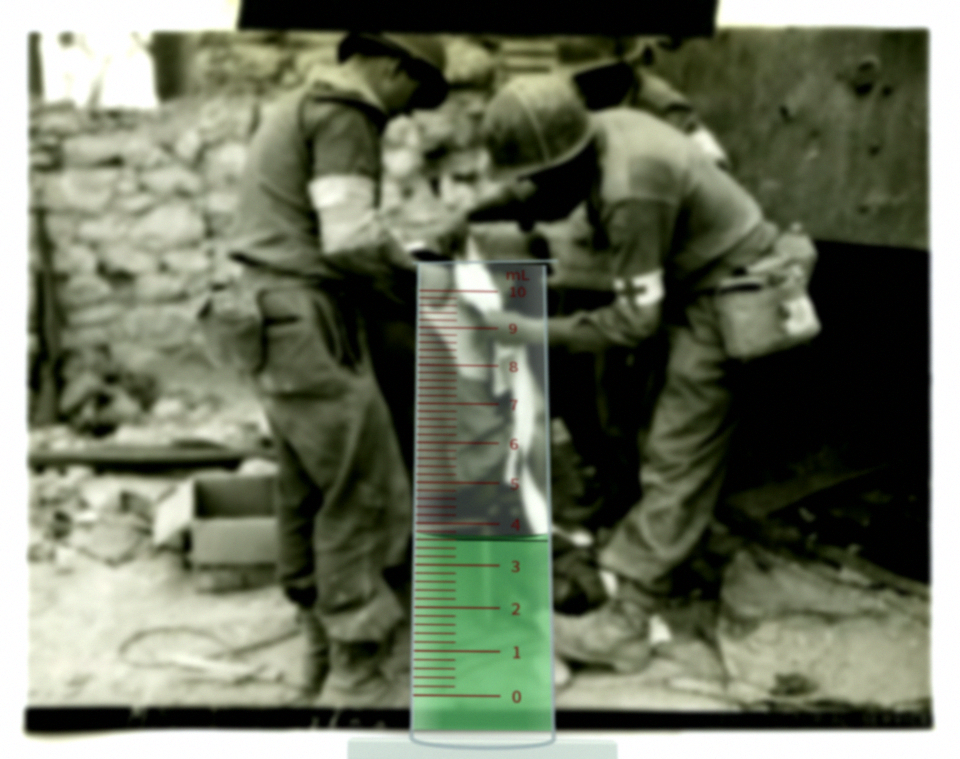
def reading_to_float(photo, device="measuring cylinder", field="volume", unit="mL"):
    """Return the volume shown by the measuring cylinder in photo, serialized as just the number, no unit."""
3.6
